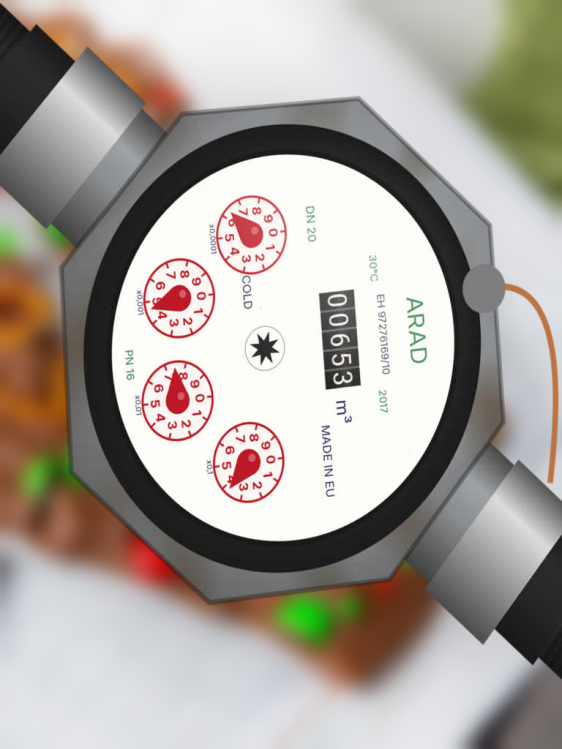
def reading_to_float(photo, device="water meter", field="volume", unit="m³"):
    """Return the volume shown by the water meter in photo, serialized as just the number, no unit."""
653.3746
